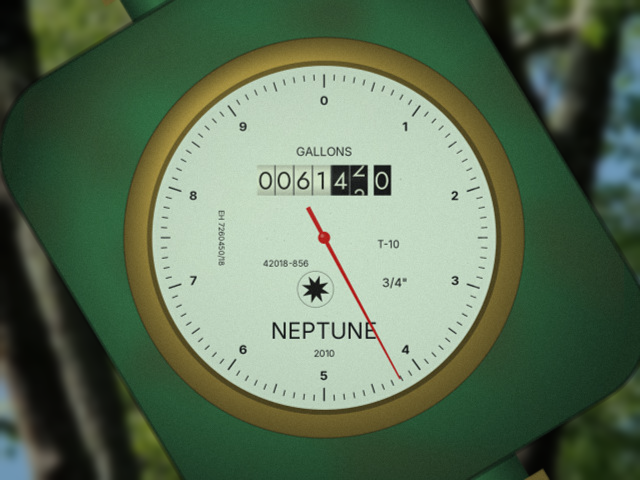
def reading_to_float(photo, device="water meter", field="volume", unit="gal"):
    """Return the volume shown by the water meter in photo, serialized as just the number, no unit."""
61424.2
